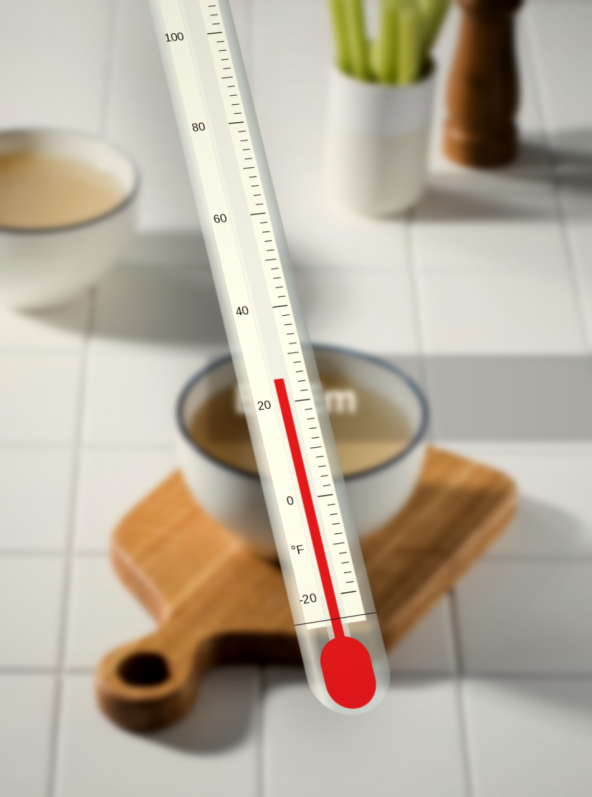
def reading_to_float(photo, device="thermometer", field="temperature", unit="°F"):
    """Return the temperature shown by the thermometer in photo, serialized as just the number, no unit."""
25
